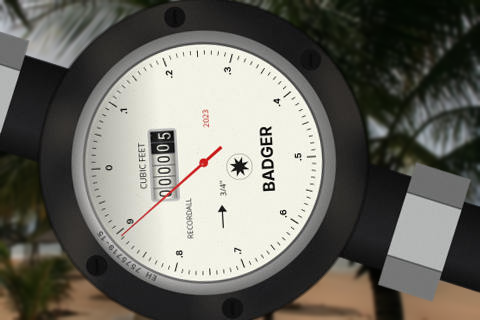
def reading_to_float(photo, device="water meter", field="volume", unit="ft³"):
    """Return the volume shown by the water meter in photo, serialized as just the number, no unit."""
4.89
